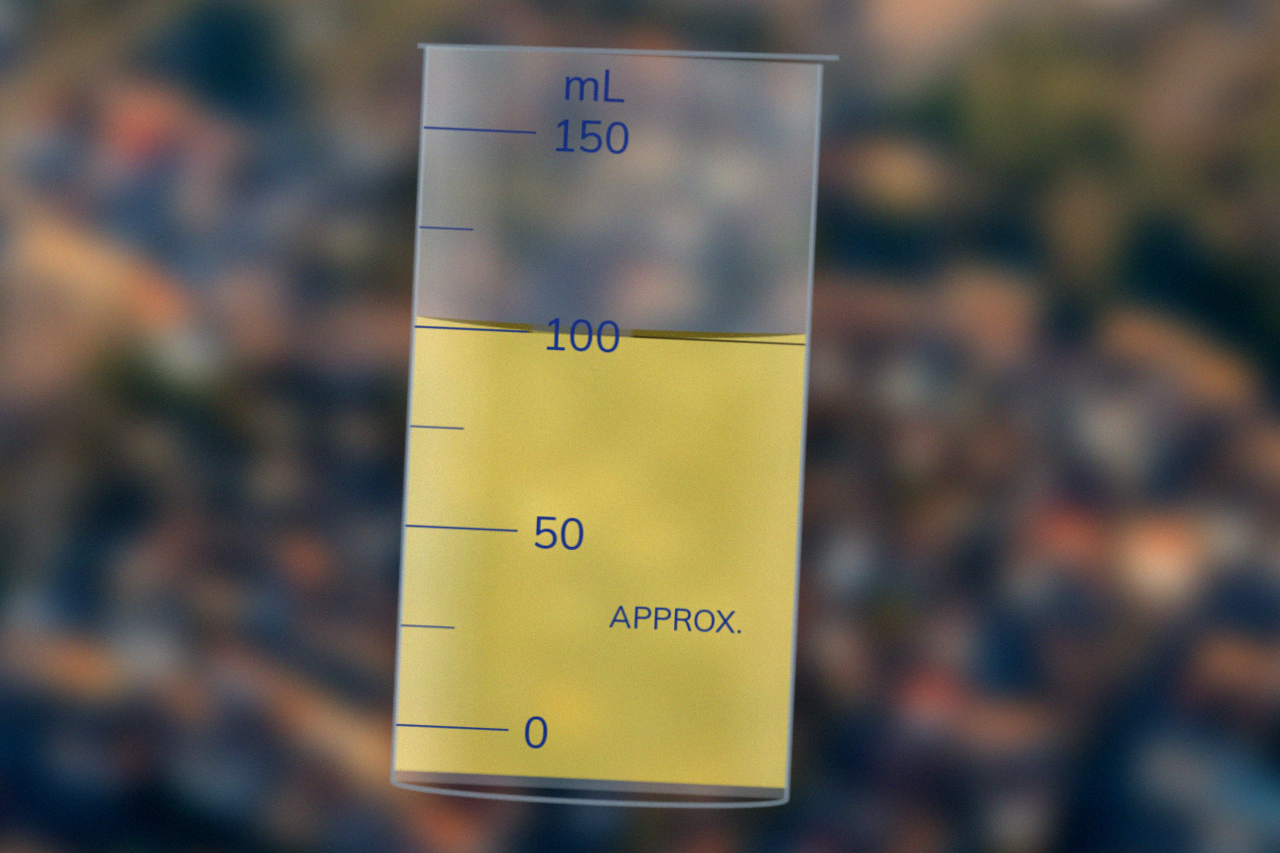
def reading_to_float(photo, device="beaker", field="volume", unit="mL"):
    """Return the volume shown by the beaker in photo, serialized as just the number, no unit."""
100
